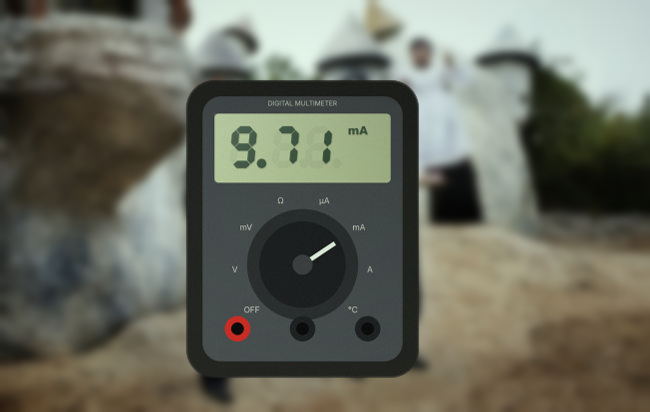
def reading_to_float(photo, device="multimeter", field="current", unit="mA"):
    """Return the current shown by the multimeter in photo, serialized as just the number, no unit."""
9.71
